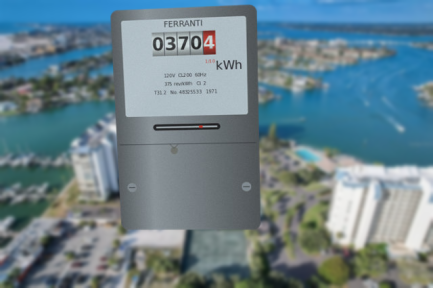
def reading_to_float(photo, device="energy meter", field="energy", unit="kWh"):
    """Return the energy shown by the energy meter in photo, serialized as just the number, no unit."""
370.4
